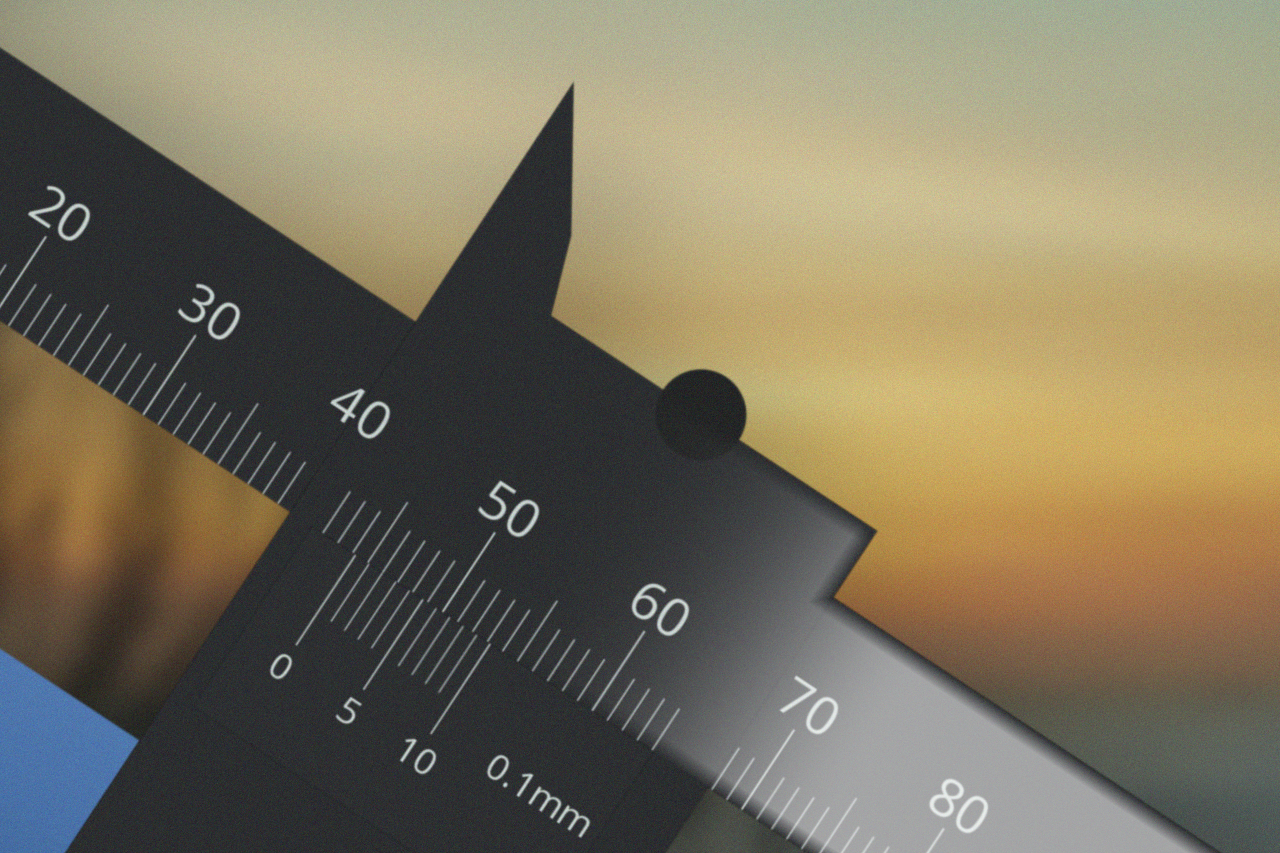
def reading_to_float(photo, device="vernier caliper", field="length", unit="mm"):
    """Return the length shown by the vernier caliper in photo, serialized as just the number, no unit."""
44.2
